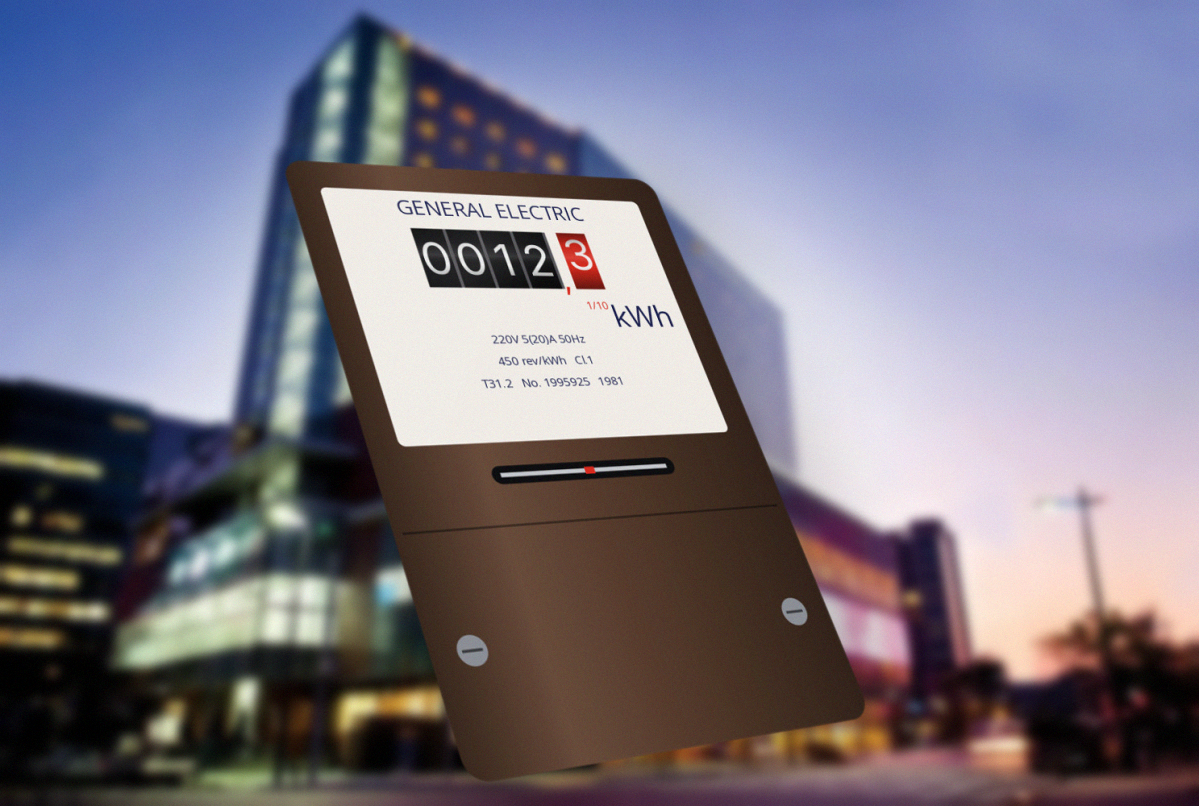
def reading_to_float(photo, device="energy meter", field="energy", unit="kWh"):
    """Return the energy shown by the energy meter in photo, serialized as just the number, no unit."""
12.3
